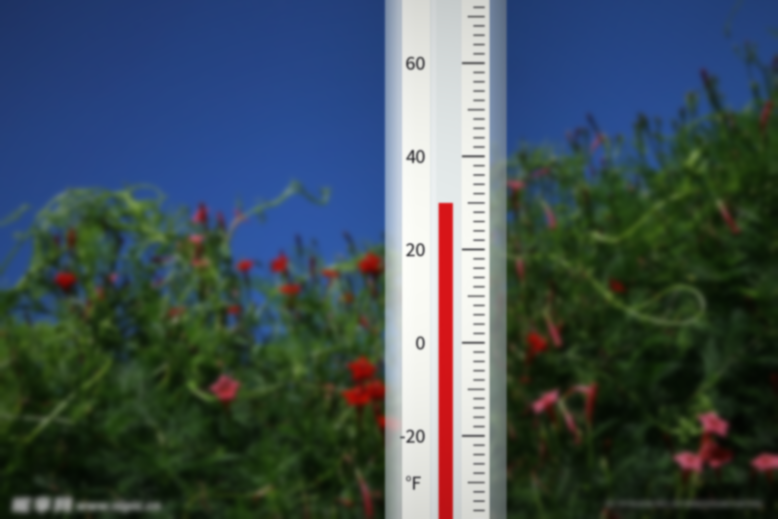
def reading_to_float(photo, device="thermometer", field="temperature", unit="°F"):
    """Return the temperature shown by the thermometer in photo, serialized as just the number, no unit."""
30
